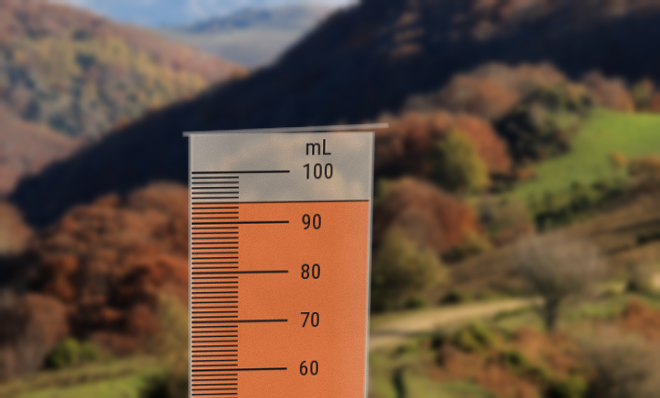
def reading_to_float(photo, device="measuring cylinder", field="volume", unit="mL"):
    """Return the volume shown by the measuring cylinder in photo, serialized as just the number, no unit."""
94
